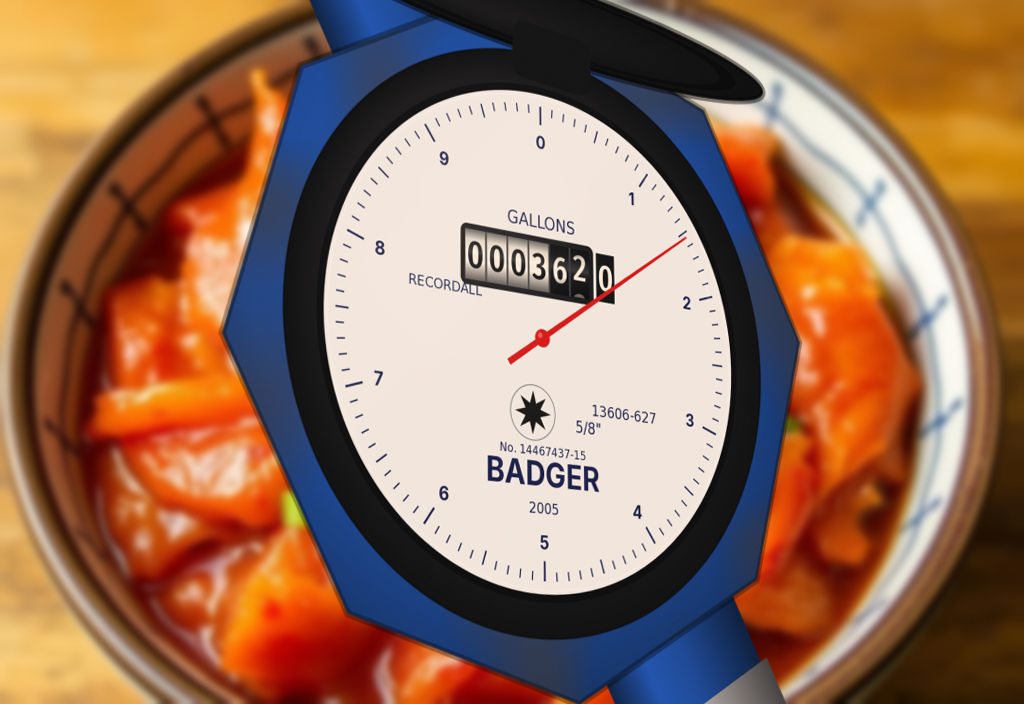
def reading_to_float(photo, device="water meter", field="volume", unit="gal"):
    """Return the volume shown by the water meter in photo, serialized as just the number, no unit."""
3621.5
